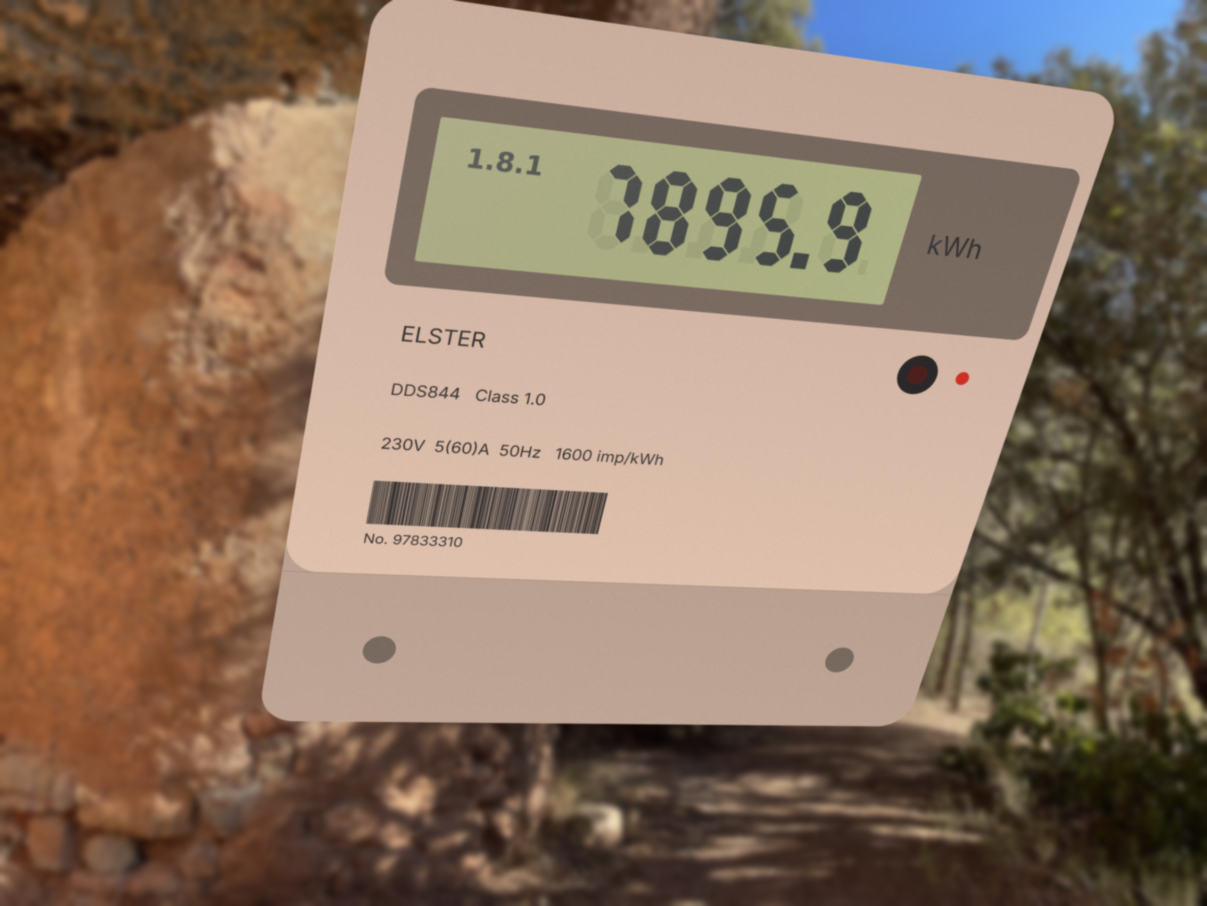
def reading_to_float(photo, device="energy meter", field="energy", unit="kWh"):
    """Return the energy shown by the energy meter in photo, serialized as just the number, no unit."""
7895.9
